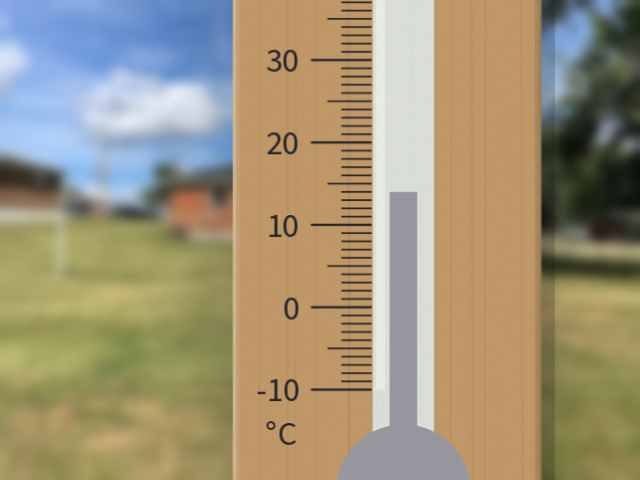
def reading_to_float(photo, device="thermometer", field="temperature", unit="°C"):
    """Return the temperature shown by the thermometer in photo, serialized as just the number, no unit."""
14
